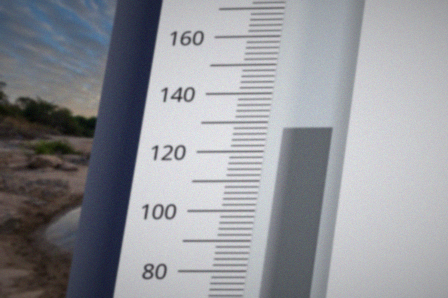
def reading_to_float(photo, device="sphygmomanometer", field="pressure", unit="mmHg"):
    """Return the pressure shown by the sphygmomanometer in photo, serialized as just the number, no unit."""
128
